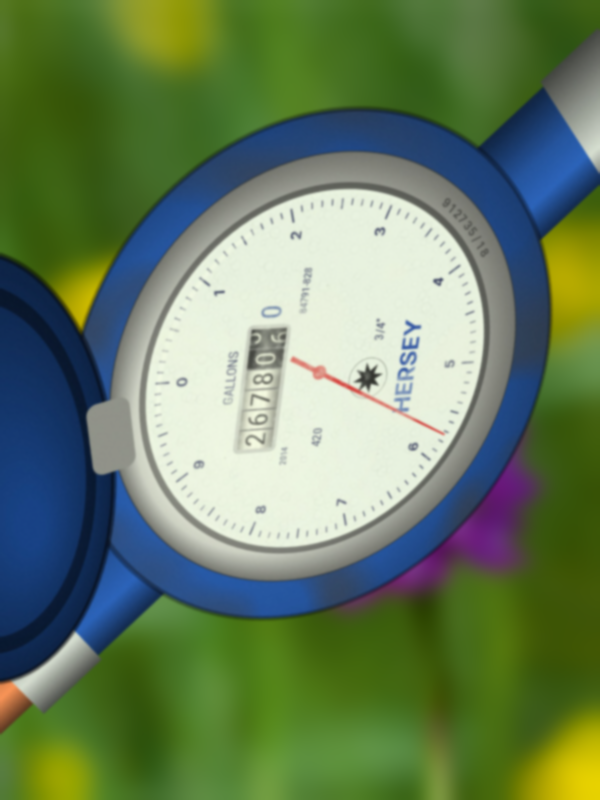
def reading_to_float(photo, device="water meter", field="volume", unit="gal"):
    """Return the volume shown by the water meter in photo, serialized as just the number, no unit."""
2678055.7
